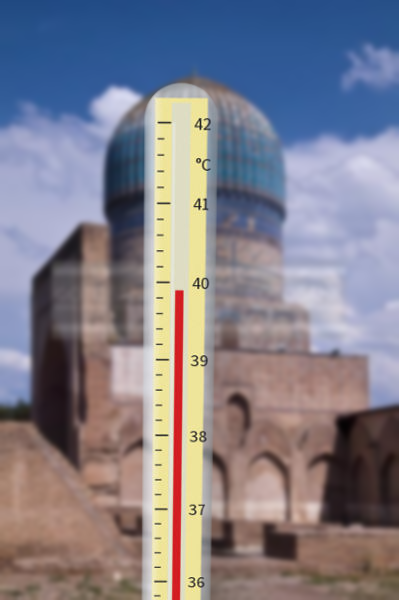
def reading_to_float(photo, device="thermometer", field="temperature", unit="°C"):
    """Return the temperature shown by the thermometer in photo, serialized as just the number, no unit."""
39.9
